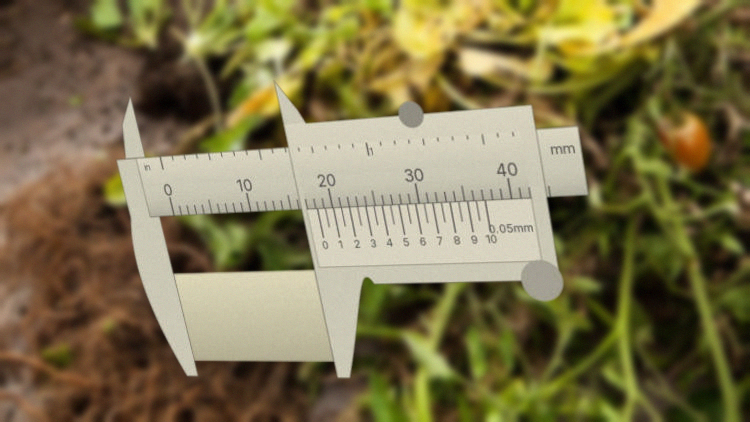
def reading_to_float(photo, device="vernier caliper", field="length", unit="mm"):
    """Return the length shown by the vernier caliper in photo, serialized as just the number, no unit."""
18.2
